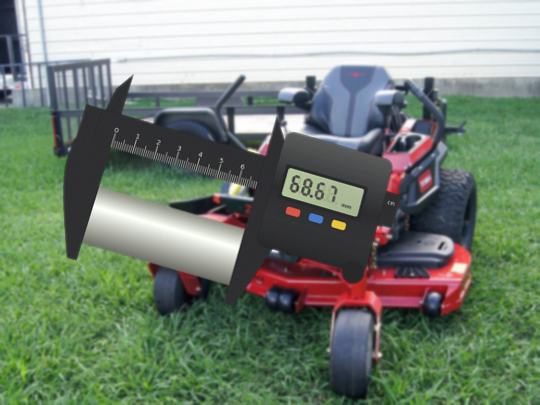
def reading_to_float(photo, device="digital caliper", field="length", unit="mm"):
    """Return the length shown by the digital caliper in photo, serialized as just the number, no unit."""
68.67
